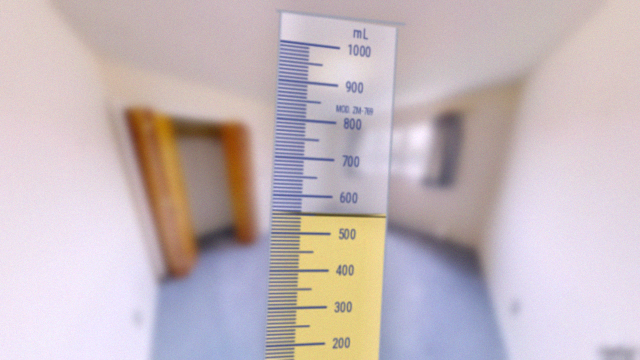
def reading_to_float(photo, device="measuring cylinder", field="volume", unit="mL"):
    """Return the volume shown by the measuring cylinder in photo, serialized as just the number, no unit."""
550
